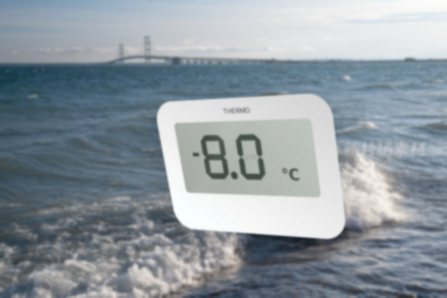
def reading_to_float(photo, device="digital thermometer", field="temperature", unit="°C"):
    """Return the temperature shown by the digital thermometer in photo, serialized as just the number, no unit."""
-8.0
